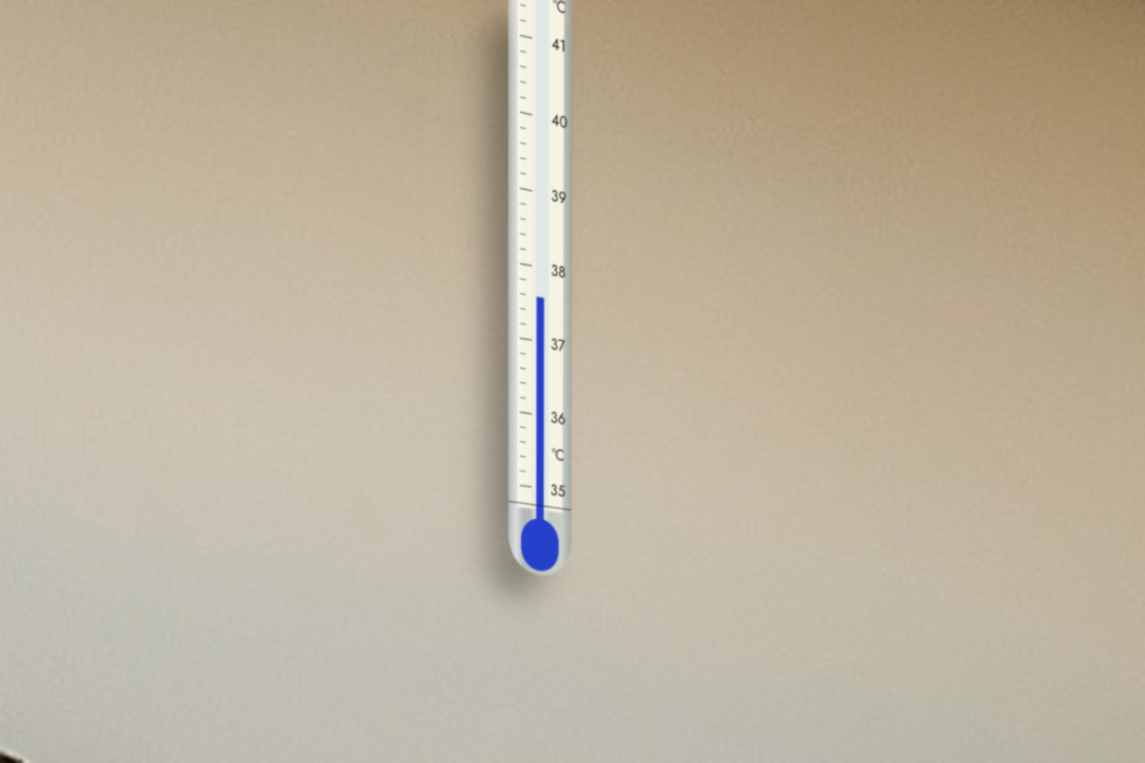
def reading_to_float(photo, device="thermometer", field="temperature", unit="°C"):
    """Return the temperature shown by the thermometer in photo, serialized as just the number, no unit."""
37.6
